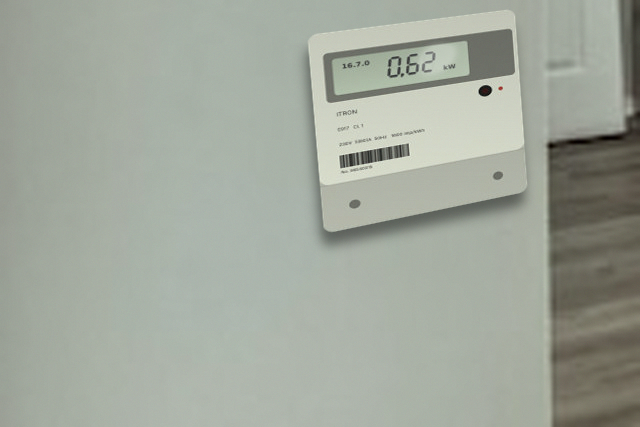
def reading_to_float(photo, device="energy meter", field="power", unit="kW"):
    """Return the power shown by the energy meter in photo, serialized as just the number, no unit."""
0.62
